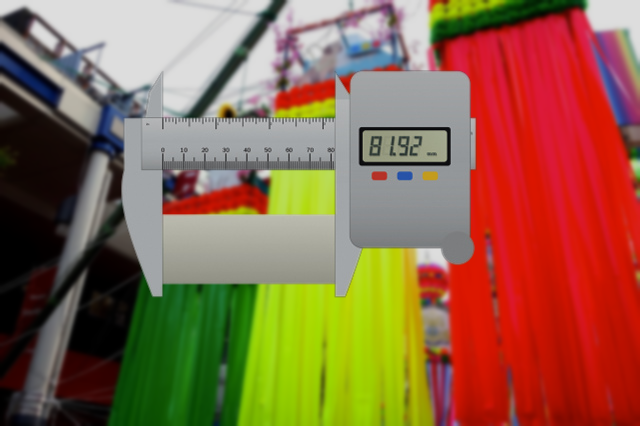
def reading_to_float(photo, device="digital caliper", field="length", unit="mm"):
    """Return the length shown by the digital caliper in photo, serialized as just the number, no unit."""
81.92
